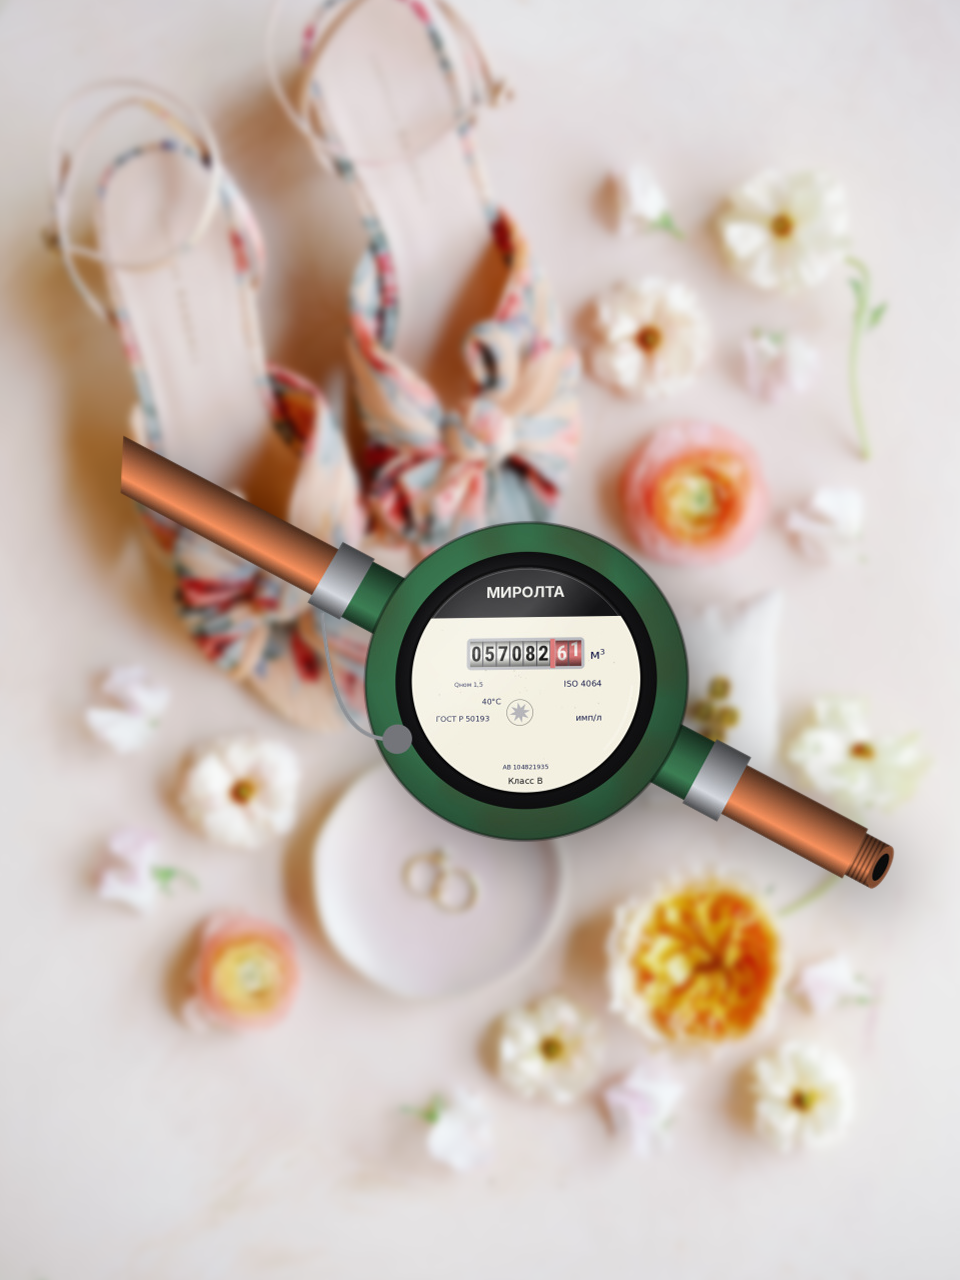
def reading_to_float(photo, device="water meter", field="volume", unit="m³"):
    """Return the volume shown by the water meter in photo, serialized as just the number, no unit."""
57082.61
